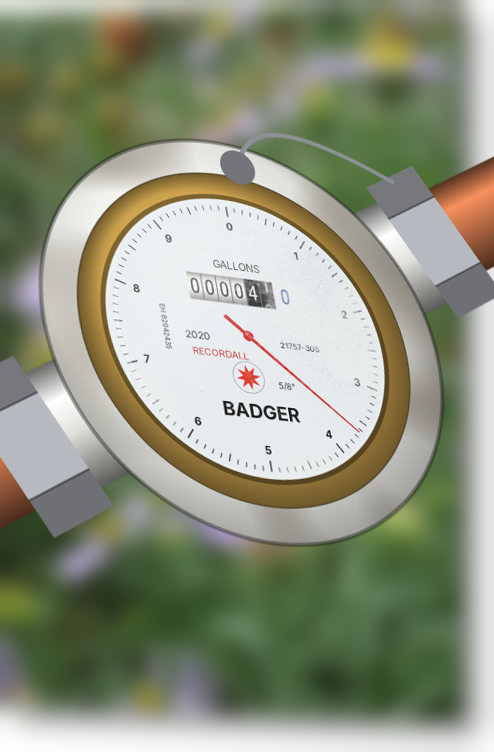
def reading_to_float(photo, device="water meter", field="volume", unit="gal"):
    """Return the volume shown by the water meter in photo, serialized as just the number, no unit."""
413.6
